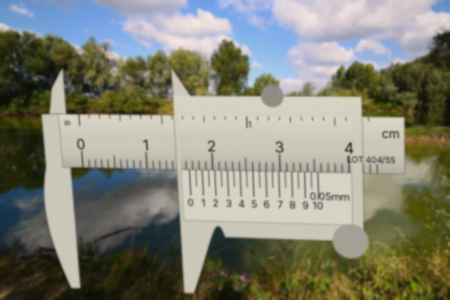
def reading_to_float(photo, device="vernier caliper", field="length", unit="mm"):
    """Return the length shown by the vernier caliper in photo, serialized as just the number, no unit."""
16.5
